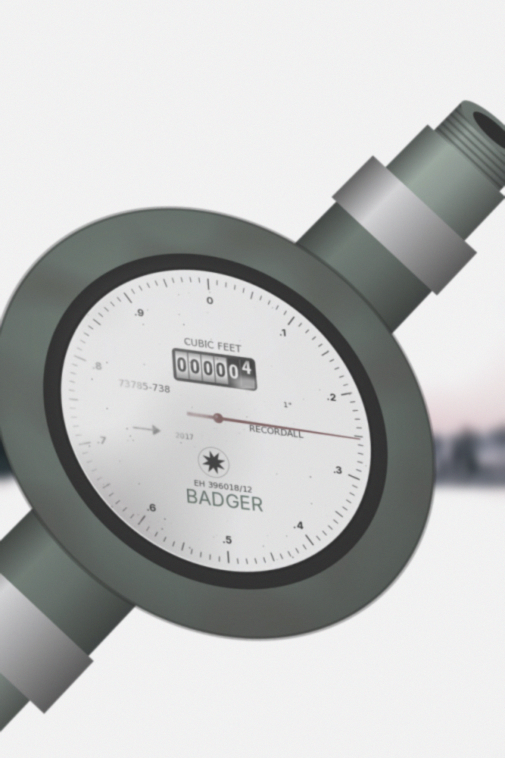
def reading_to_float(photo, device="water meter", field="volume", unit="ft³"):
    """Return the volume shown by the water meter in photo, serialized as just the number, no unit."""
4.25
